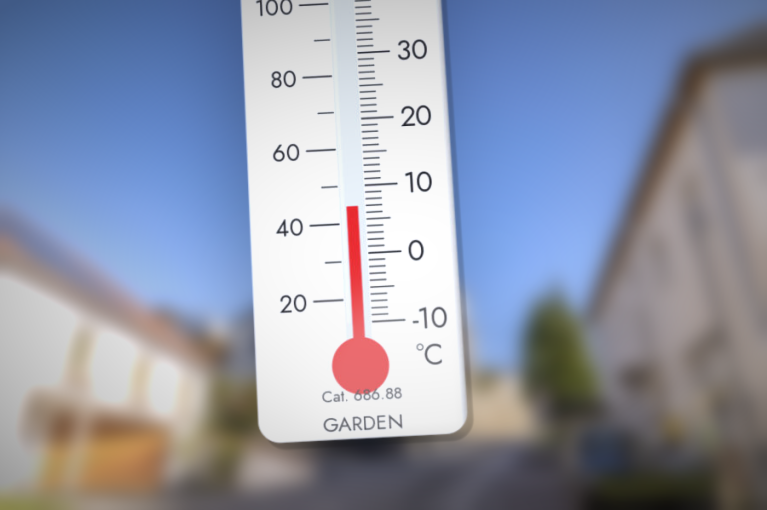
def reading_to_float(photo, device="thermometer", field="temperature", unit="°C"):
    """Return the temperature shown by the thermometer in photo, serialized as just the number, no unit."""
7
